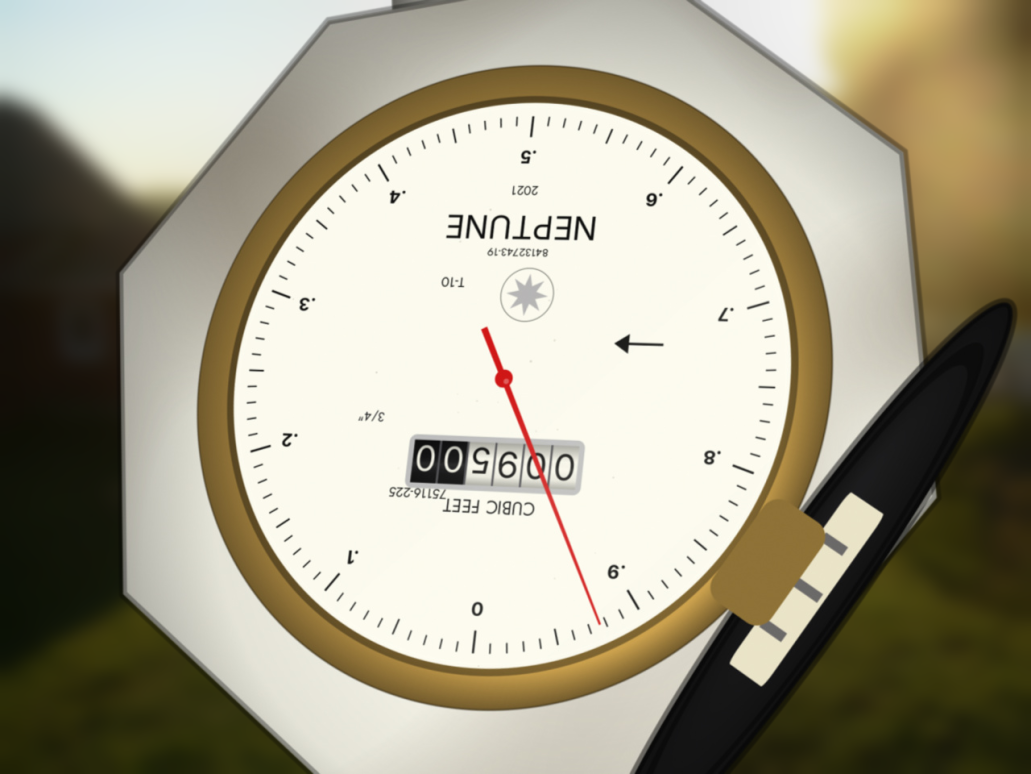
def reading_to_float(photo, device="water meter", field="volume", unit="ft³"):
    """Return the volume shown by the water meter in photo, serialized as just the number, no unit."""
9499.92
